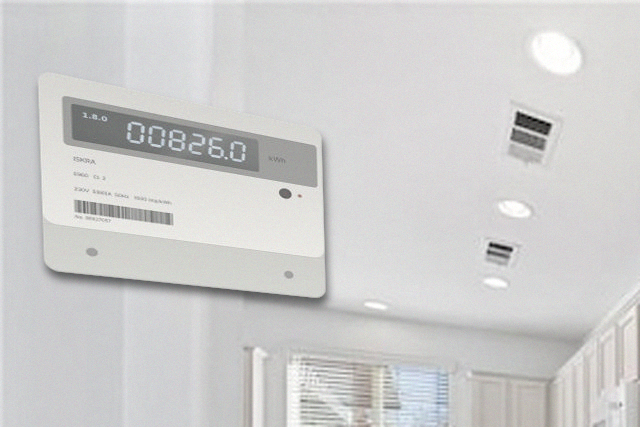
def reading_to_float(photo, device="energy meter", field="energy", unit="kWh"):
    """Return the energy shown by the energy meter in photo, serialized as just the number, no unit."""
826.0
